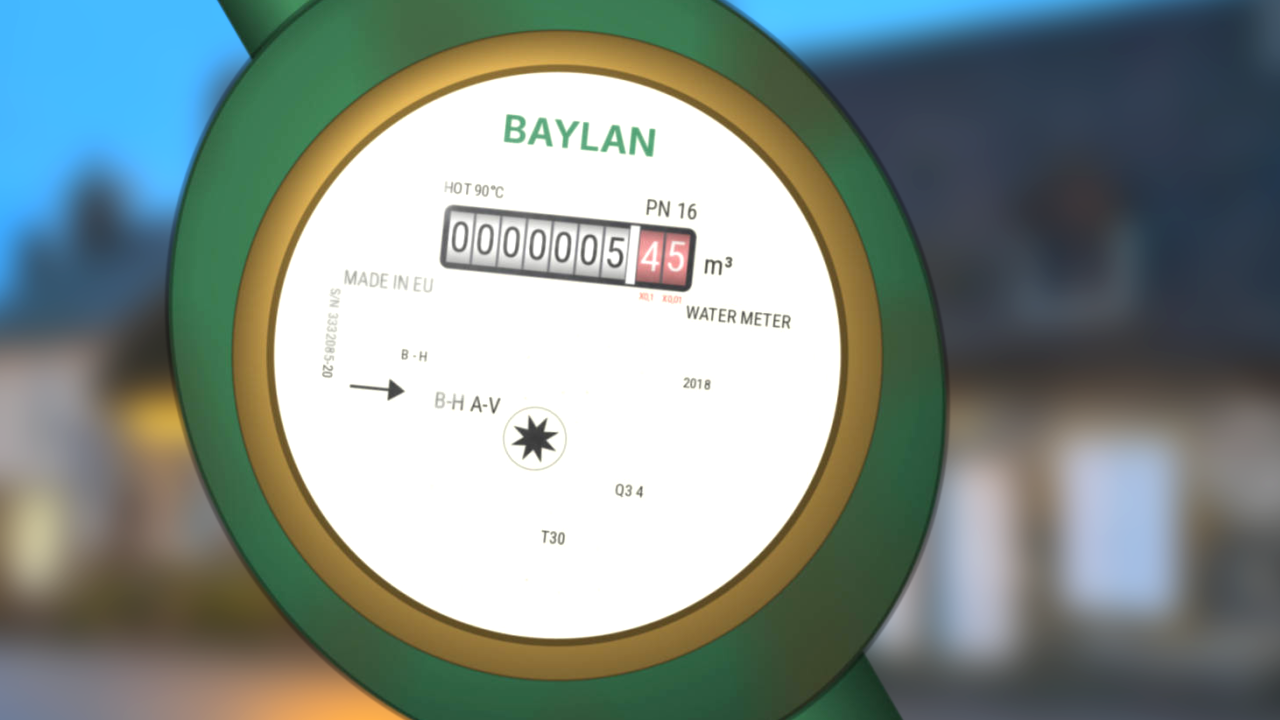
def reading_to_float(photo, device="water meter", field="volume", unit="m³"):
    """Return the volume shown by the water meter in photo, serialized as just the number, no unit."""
5.45
